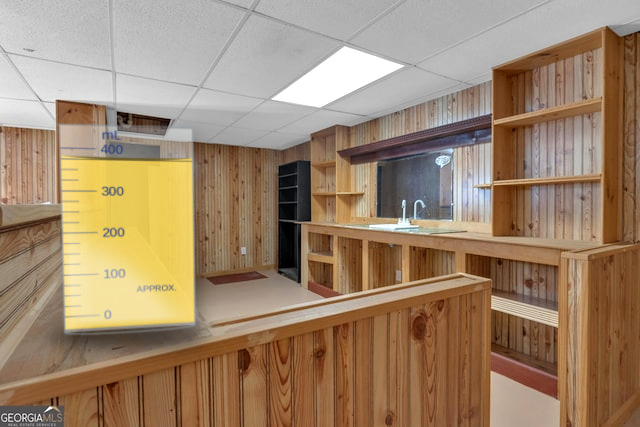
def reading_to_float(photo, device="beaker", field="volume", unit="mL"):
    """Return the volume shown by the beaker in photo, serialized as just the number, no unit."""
375
